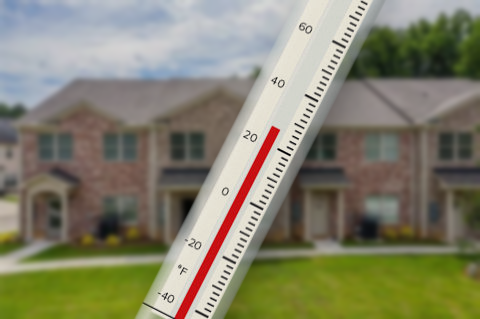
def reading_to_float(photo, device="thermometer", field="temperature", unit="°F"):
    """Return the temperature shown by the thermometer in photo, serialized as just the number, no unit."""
26
